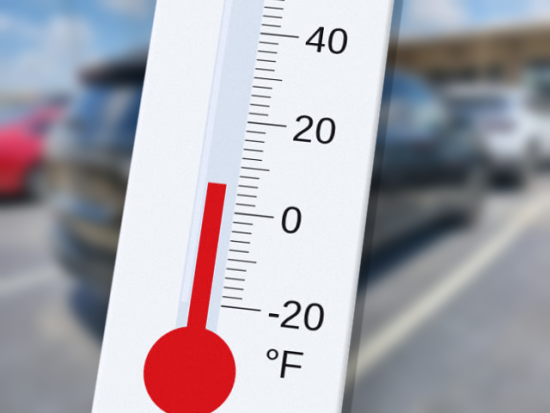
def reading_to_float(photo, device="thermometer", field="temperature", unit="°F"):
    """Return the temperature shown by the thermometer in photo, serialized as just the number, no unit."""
6
